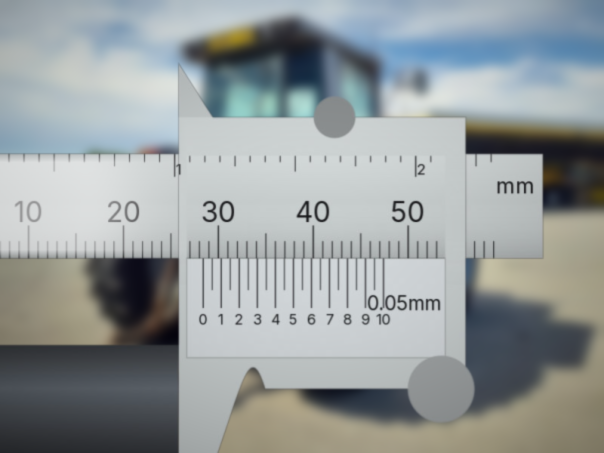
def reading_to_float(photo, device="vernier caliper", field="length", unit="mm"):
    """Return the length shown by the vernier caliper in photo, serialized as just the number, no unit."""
28.4
